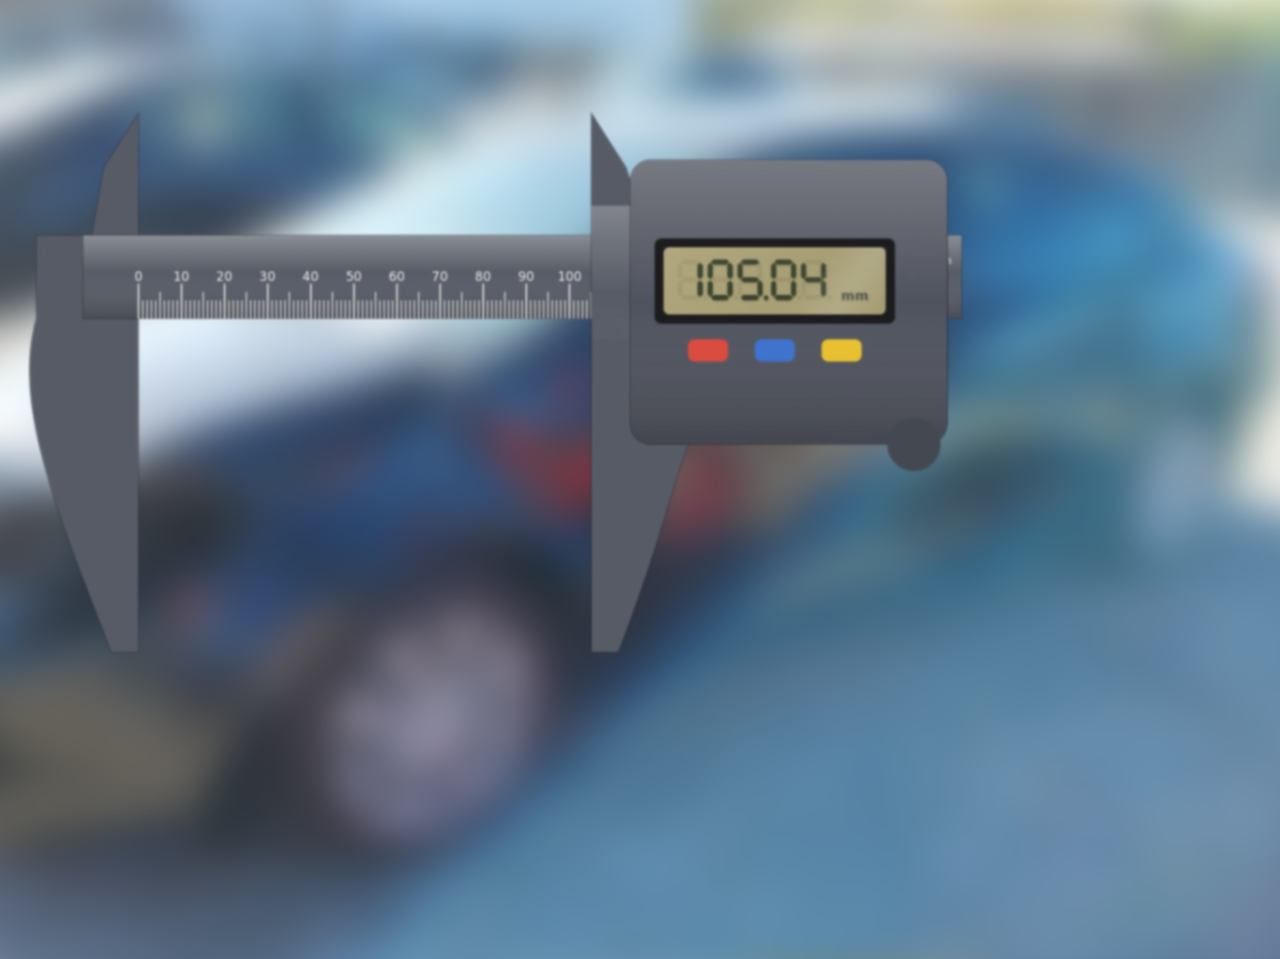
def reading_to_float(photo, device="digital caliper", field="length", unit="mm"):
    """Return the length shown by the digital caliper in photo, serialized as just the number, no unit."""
105.04
